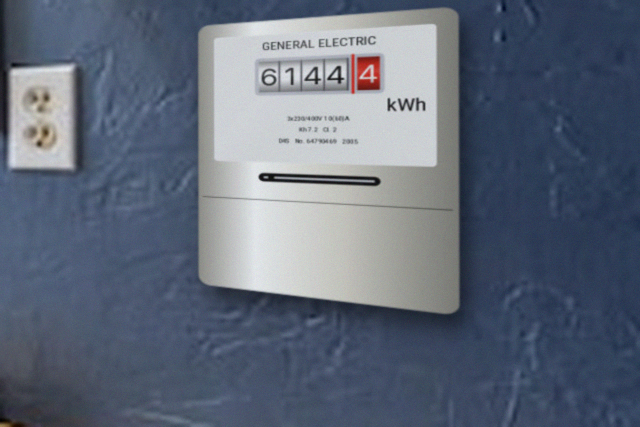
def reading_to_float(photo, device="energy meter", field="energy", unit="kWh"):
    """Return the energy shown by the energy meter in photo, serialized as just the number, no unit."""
6144.4
